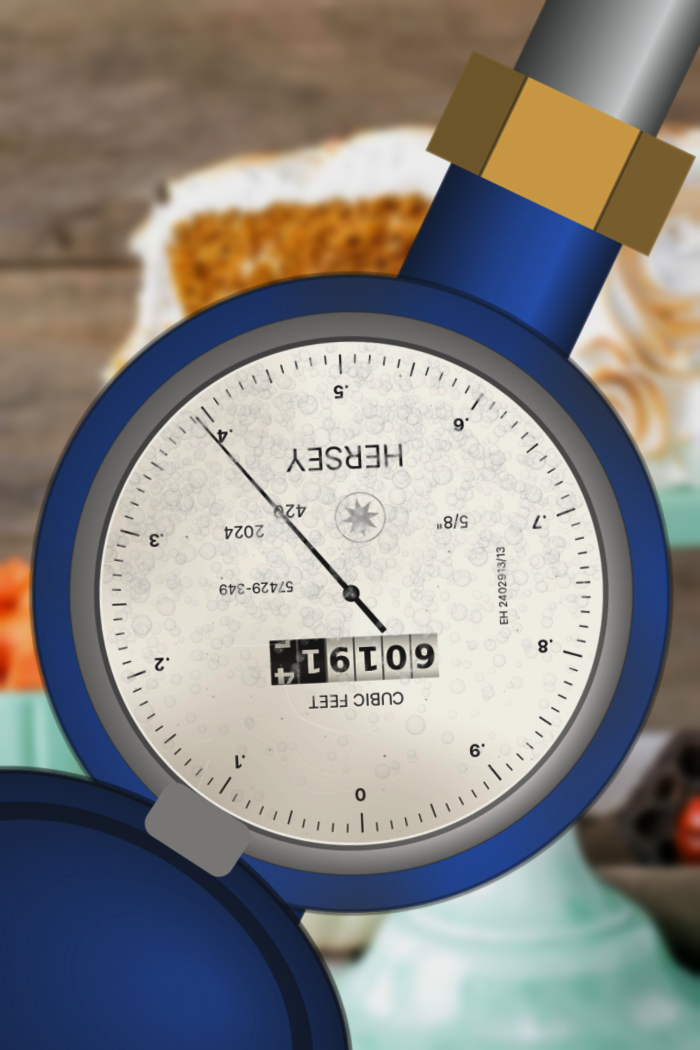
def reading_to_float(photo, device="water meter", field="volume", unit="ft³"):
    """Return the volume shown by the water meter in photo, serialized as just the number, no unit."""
601914.39
